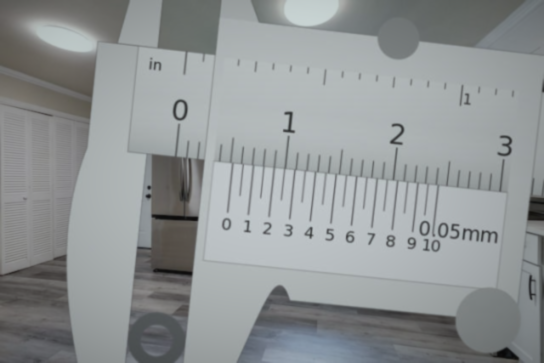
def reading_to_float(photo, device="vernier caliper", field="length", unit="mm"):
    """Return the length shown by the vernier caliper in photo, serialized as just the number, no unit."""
5.2
